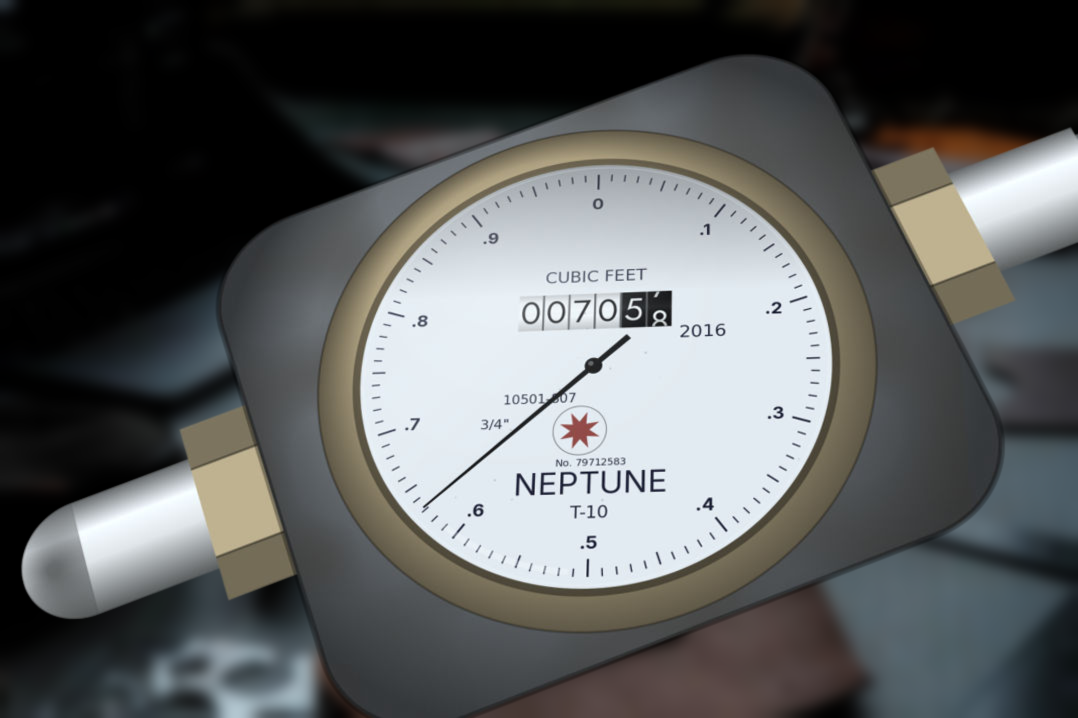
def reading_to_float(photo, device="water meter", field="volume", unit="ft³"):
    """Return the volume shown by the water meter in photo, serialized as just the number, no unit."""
7057.63
